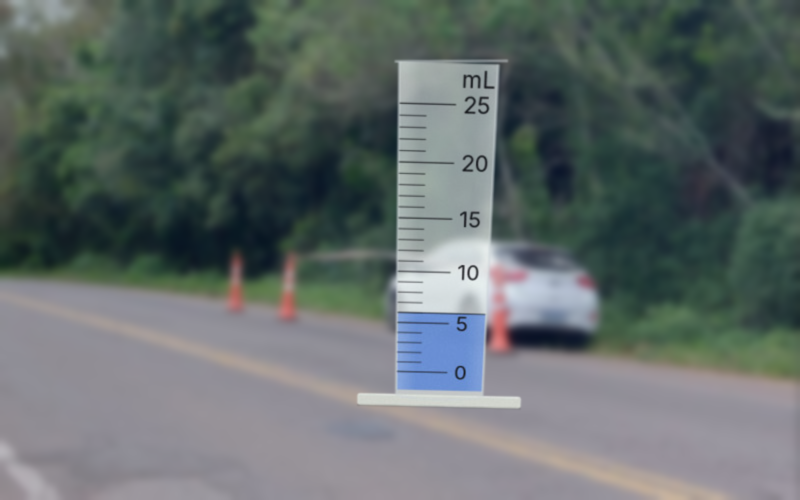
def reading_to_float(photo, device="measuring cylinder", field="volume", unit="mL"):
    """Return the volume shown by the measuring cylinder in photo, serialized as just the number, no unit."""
6
